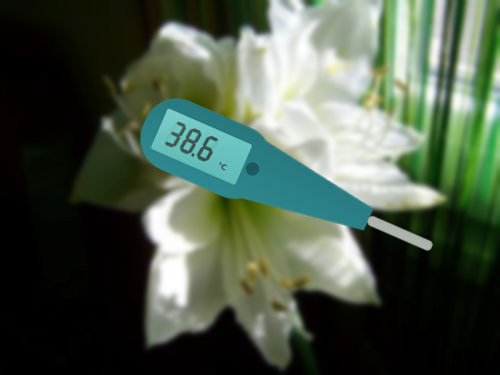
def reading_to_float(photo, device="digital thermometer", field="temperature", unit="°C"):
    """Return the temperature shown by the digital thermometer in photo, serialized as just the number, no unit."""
38.6
